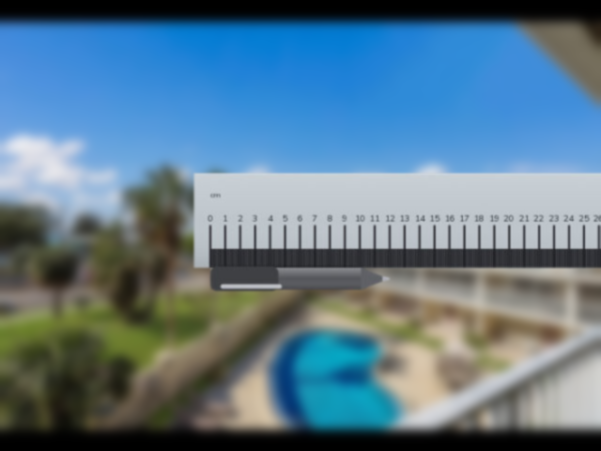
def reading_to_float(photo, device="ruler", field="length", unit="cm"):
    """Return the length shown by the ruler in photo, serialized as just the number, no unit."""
12
